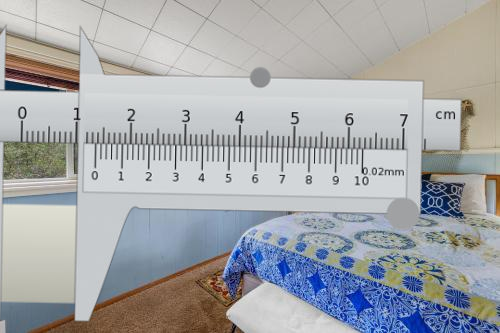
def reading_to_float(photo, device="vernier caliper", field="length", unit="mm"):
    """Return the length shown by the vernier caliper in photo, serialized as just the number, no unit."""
13.6
